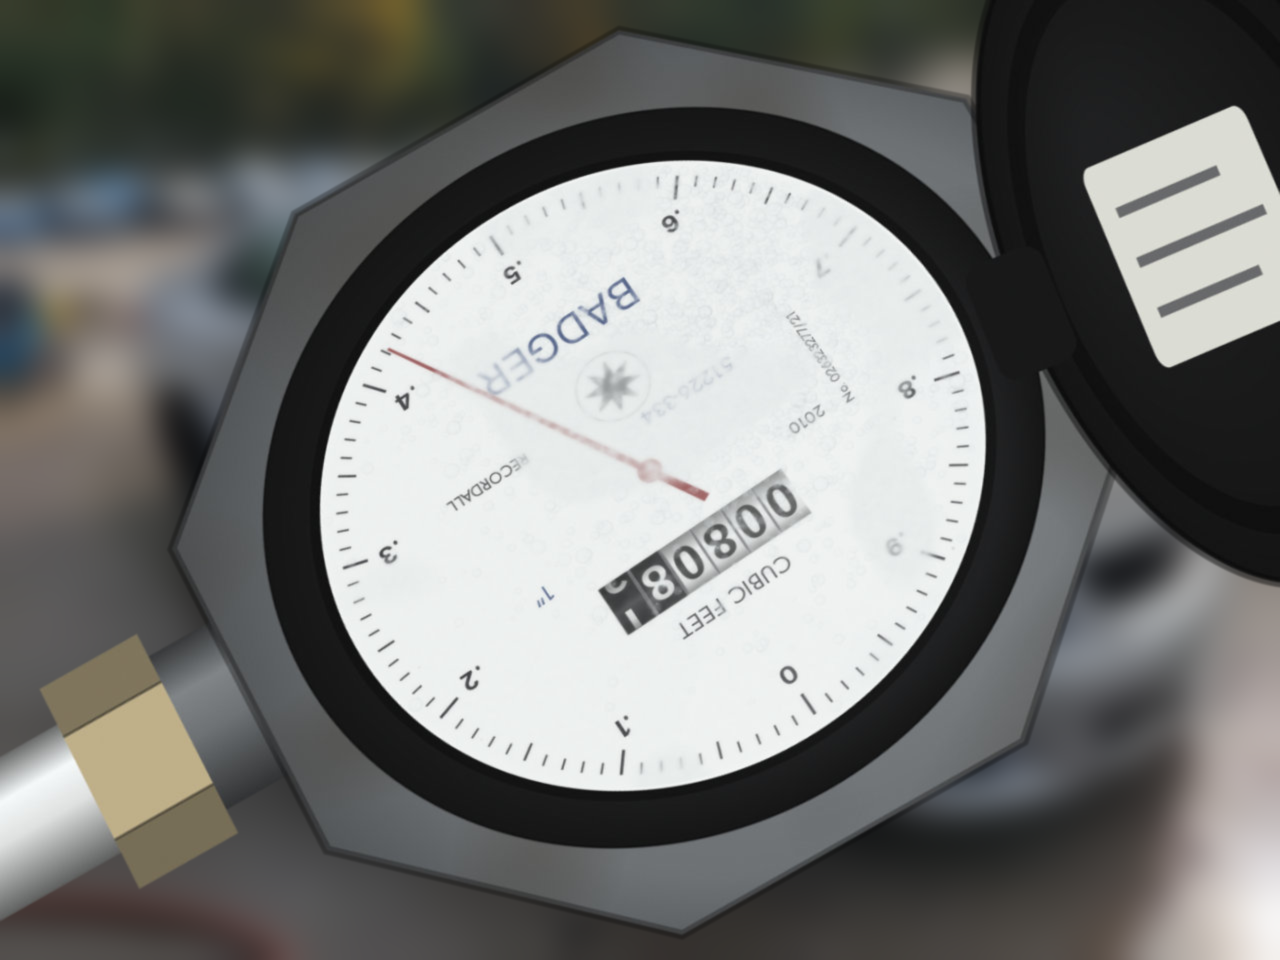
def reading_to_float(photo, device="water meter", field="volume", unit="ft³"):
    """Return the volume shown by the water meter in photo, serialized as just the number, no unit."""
8081.42
